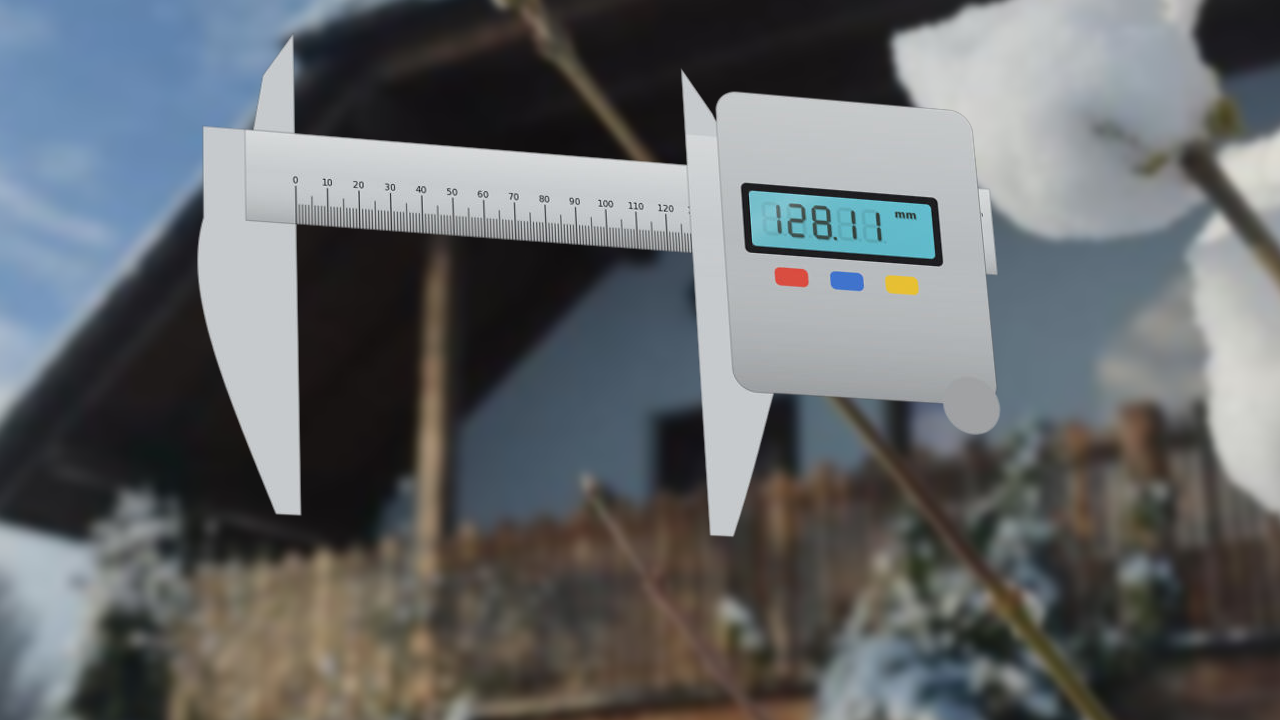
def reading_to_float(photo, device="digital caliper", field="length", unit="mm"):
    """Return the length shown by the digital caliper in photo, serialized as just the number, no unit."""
128.11
